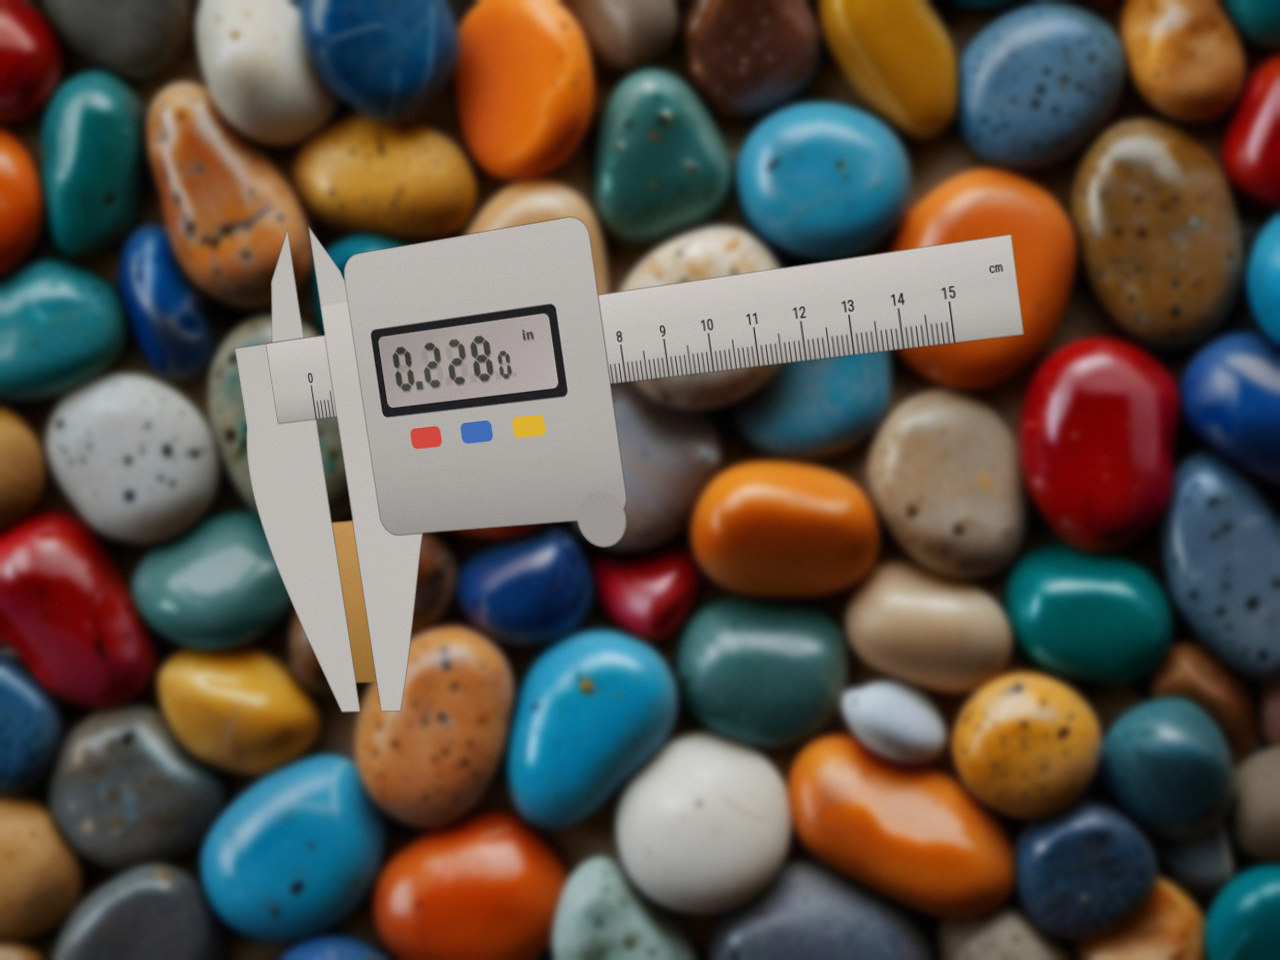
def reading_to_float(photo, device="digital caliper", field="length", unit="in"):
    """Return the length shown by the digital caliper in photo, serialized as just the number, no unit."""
0.2280
